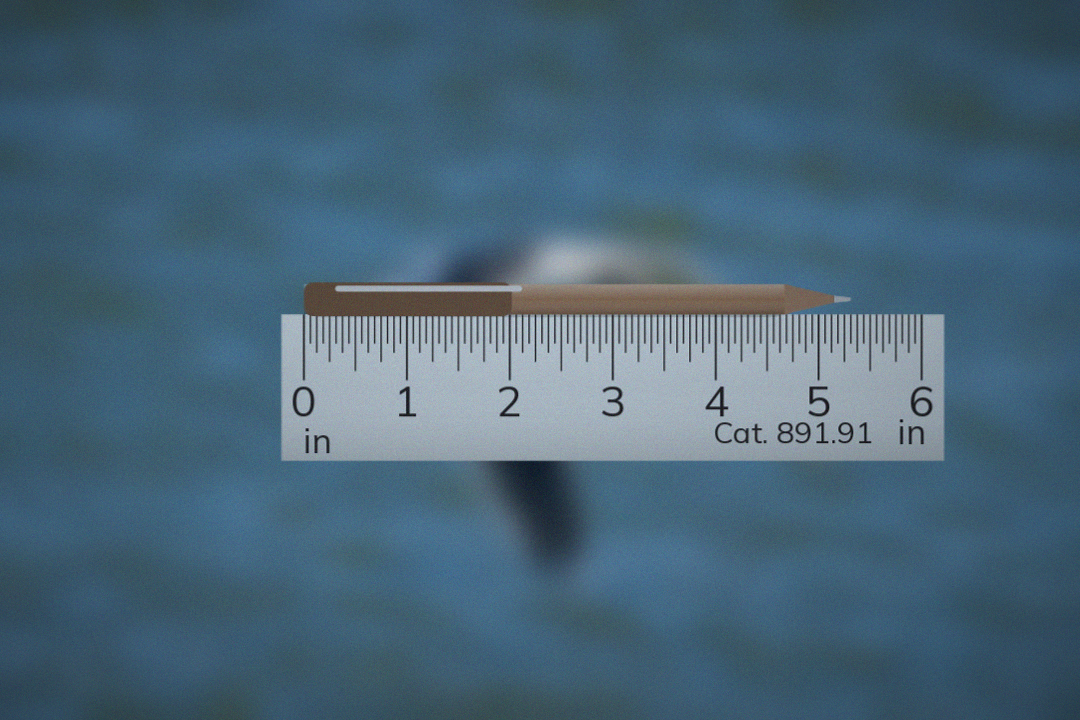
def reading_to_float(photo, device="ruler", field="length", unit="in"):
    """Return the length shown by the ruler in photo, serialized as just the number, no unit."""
5.3125
